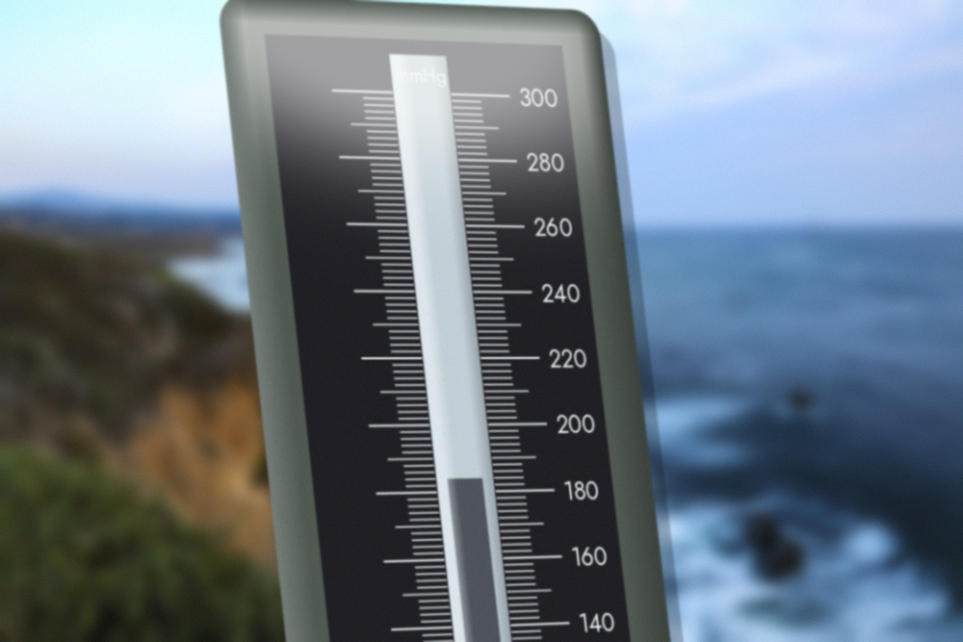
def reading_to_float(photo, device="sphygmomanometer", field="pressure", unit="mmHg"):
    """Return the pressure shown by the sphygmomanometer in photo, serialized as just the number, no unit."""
184
